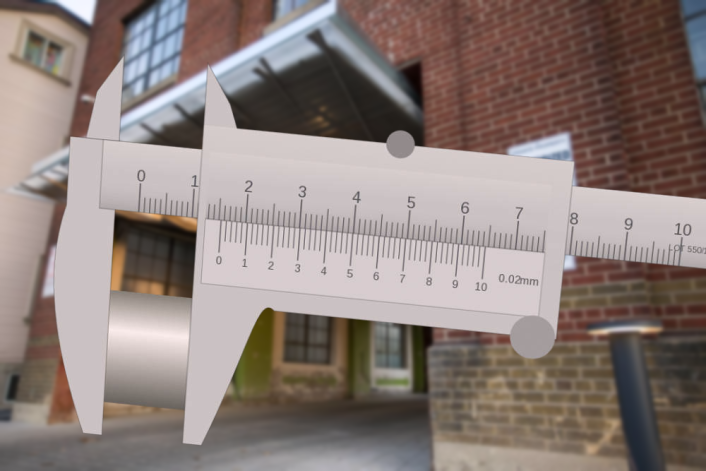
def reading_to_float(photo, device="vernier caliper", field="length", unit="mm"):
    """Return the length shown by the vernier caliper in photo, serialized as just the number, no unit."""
15.4
